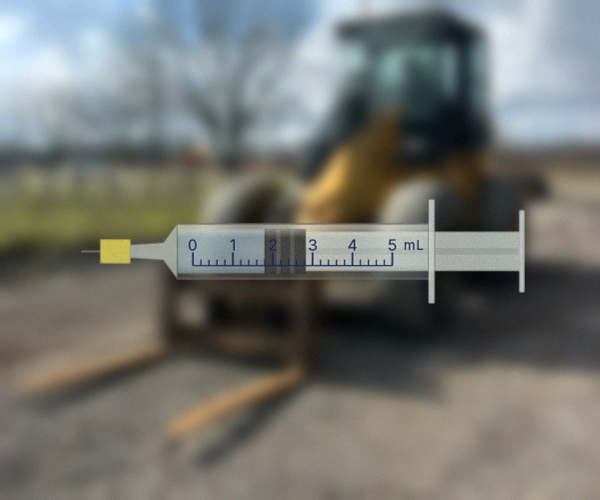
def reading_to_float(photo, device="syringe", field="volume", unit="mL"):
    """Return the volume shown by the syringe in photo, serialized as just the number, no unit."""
1.8
